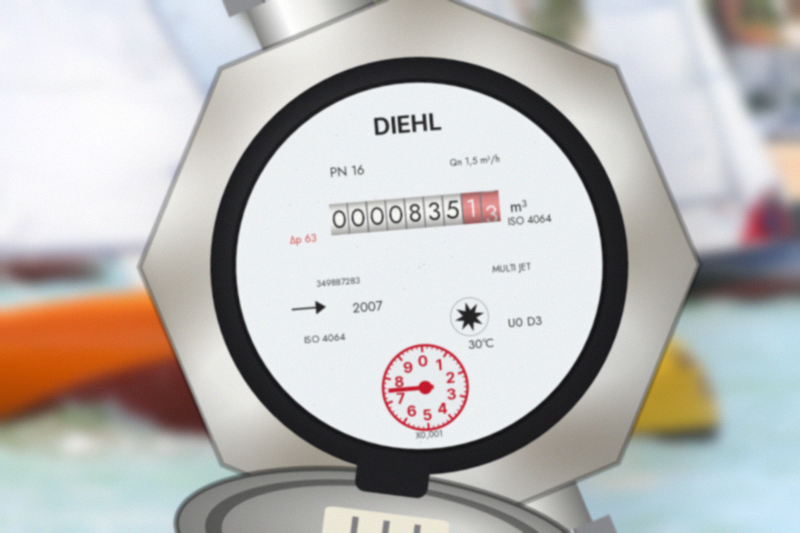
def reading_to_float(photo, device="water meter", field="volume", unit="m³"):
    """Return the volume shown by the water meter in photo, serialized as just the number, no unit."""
835.127
